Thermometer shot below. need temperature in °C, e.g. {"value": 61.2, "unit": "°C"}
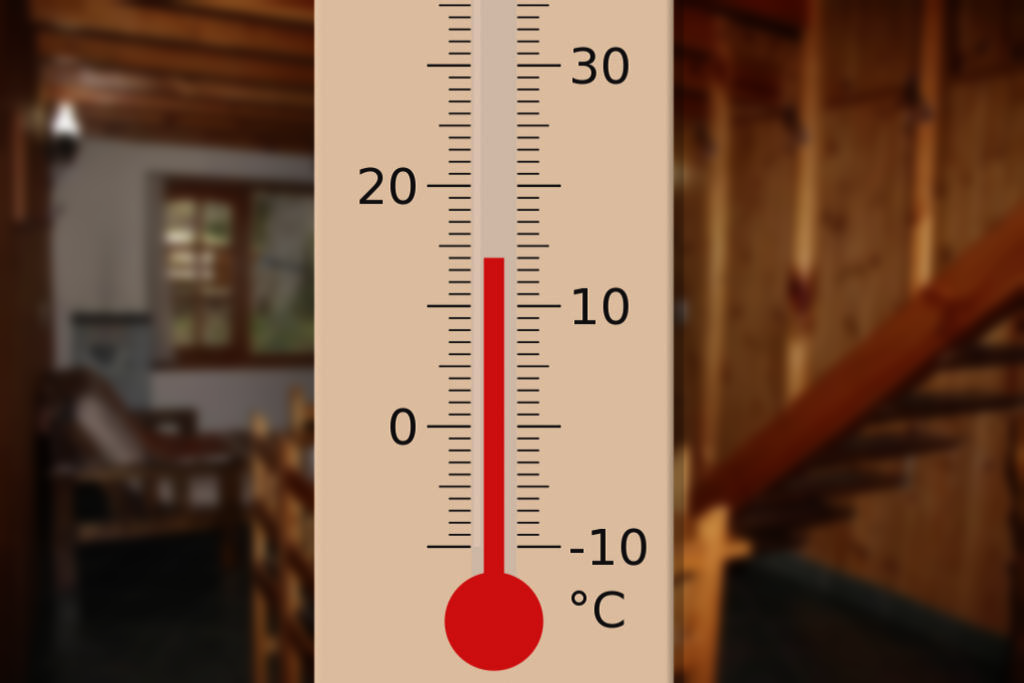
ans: {"value": 14, "unit": "°C"}
